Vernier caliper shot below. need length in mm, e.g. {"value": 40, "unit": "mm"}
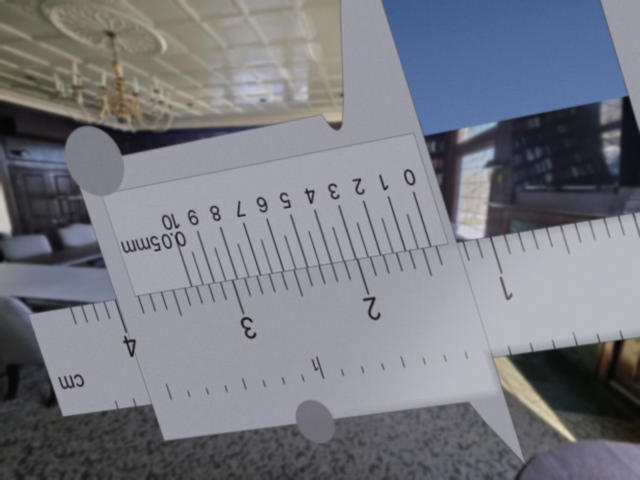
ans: {"value": 14.4, "unit": "mm"}
